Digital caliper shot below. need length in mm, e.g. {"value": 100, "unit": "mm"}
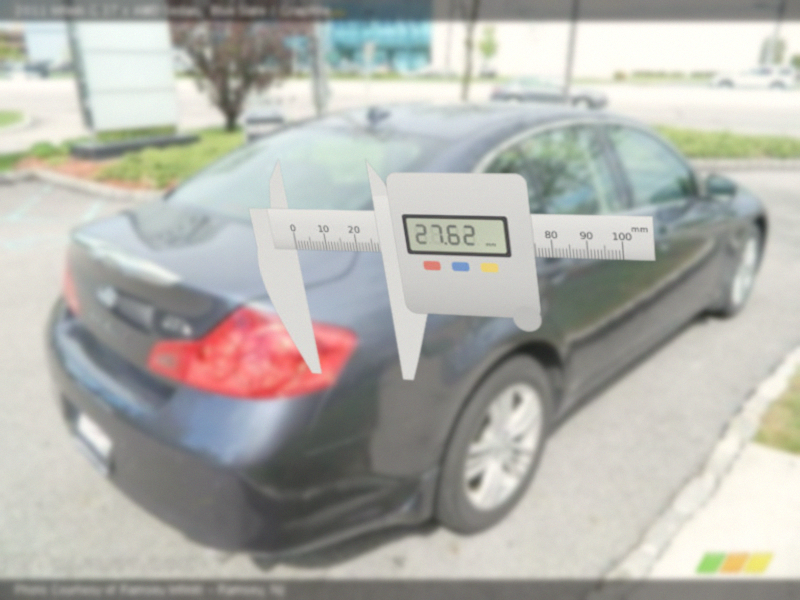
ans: {"value": 27.62, "unit": "mm"}
